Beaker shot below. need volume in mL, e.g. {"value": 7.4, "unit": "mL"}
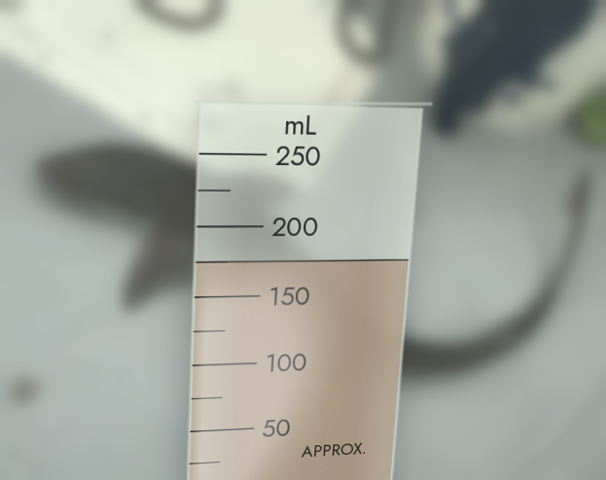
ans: {"value": 175, "unit": "mL"}
